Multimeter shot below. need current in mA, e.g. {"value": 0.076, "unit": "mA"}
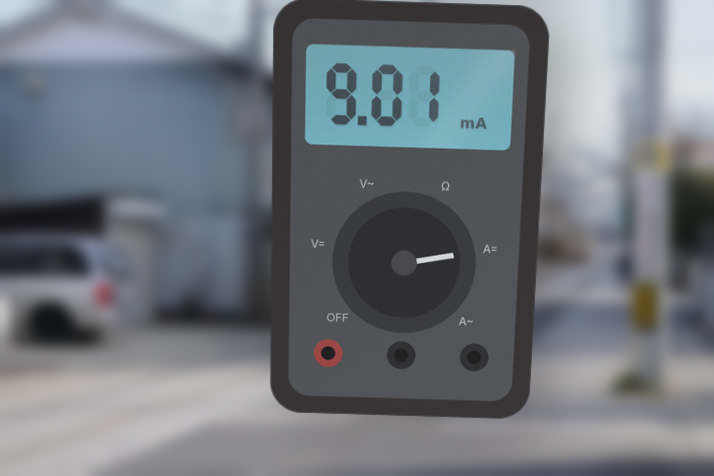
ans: {"value": 9.01, "unit": "mA"}
